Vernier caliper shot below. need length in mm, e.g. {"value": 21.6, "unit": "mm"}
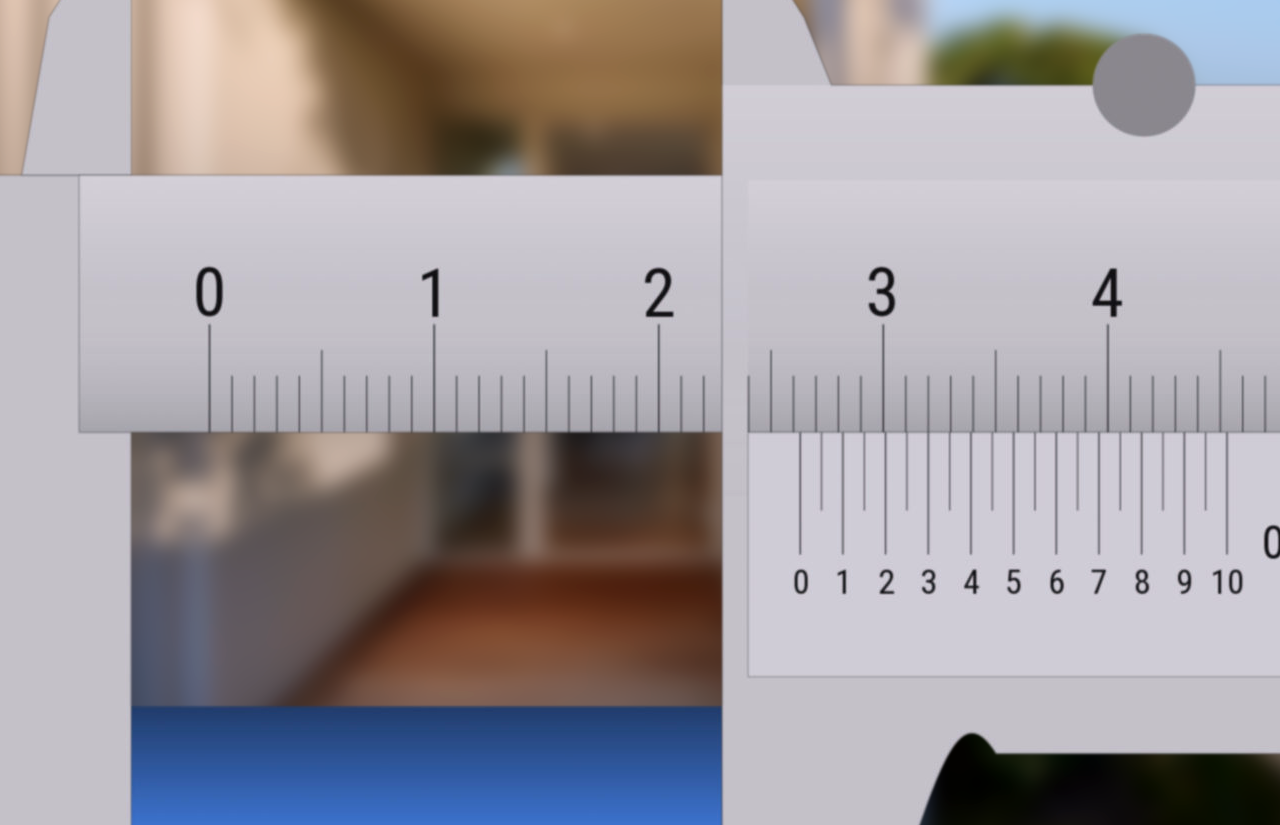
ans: {"value": 26.3, "unit": "mm"}
